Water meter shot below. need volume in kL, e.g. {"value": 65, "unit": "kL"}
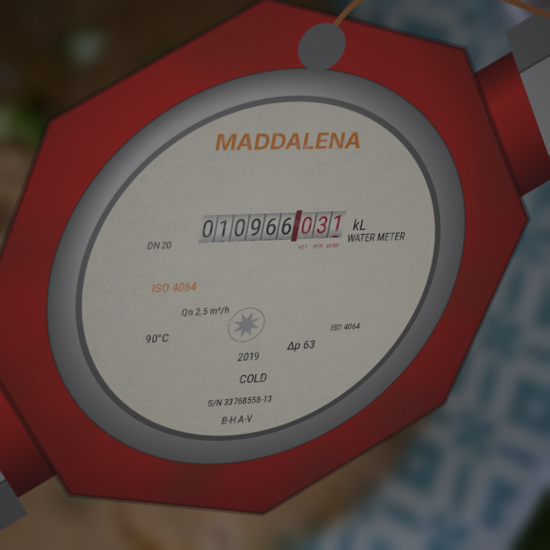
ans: {"value": 10966.031, "unit": "kL"}
